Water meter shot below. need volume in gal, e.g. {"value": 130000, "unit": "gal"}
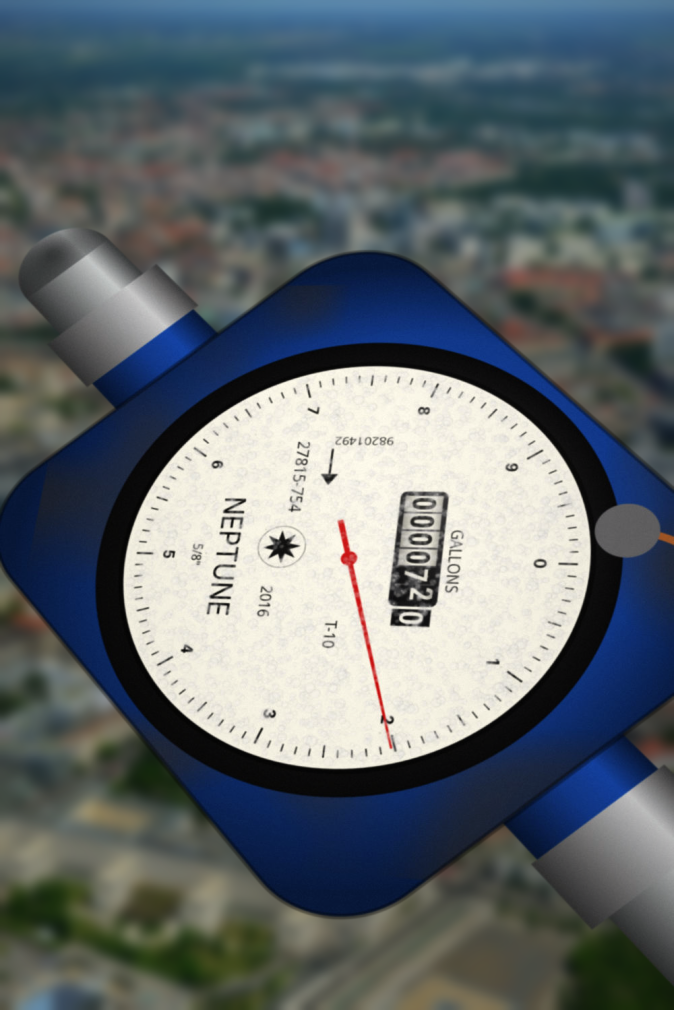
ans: {"value": 722.0, "unit": "gal"}
